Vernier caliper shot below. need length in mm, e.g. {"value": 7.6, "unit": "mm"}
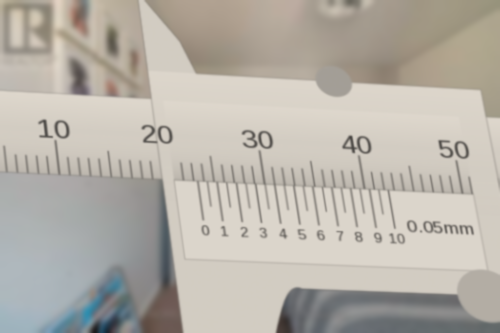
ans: {"value": 23.4, "unit": "mm"}
